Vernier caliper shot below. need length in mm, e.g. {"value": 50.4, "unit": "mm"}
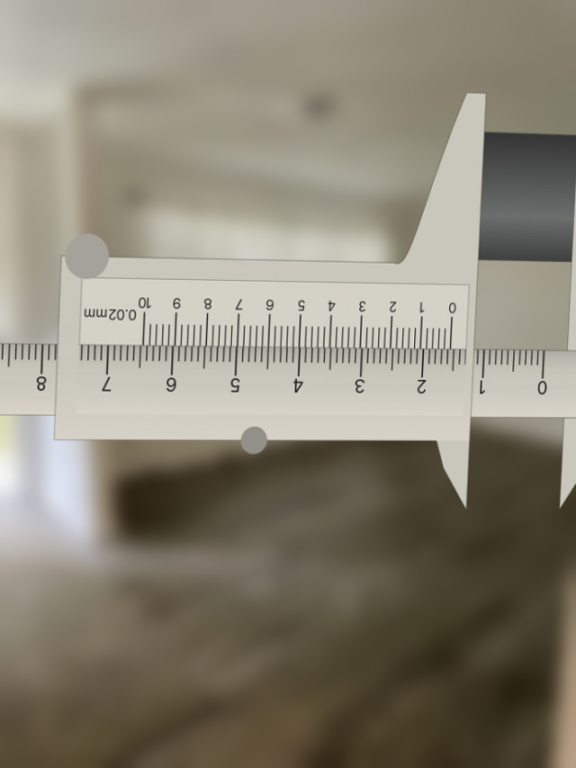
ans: {"value": 15.6, "unit": "mm"}
